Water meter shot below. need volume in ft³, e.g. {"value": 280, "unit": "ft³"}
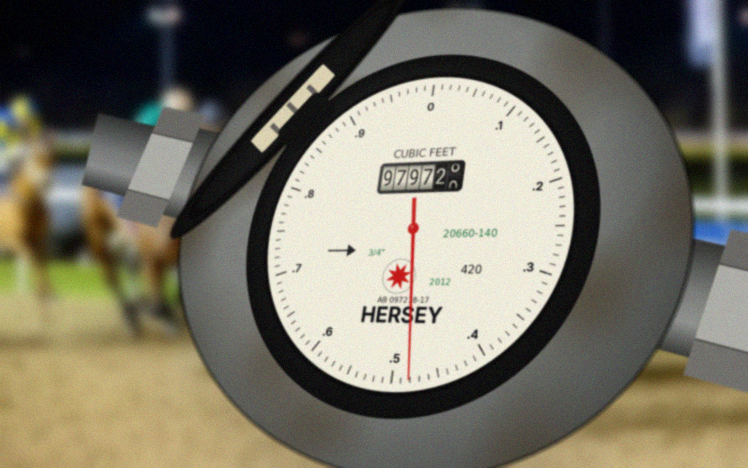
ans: {"value": 979728.48, "unit": "ft³"}
